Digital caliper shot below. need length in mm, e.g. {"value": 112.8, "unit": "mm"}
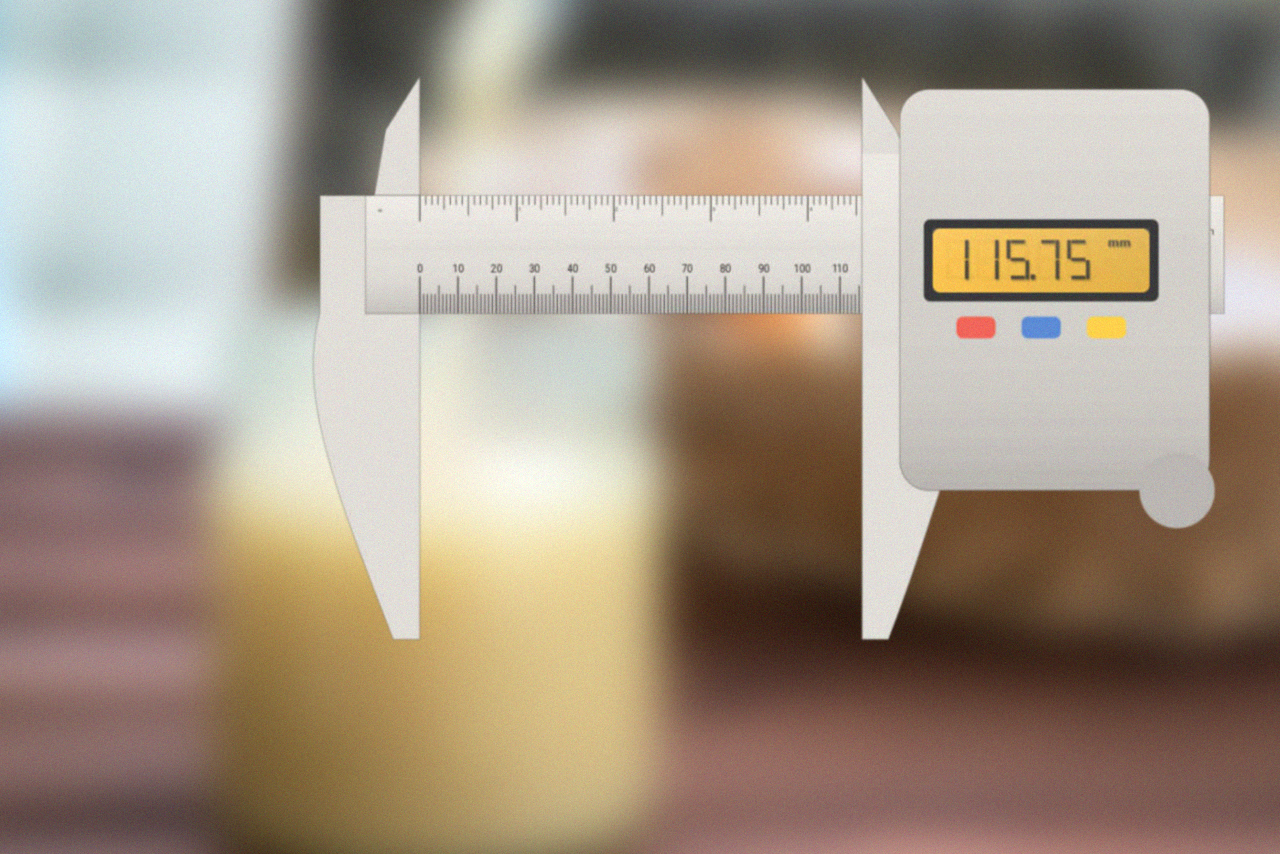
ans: {"value": 115.75, "unit": "mm"}
